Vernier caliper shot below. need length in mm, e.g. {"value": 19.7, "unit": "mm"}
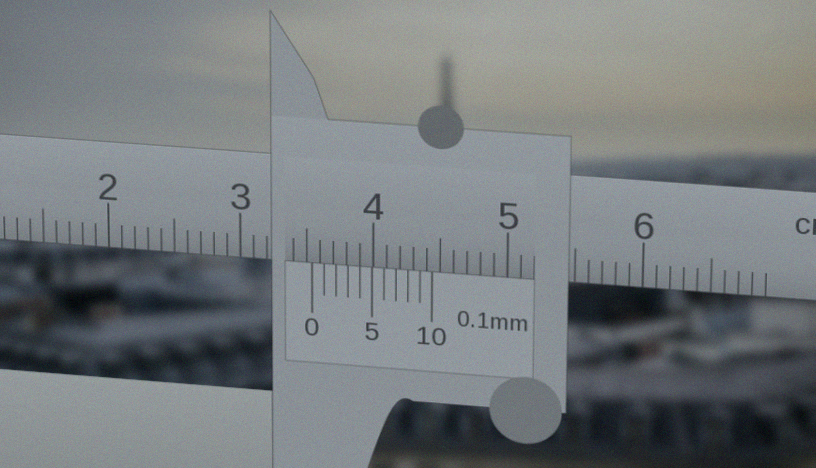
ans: {"value": 35.4, "unit": "mm"}
